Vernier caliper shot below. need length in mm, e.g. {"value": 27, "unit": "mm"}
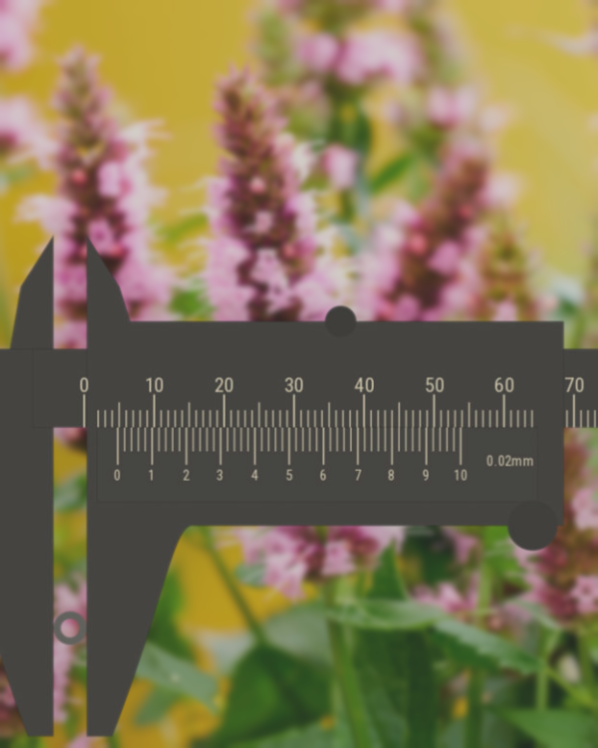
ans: {"value": 4.8, "unit": "mm"}
